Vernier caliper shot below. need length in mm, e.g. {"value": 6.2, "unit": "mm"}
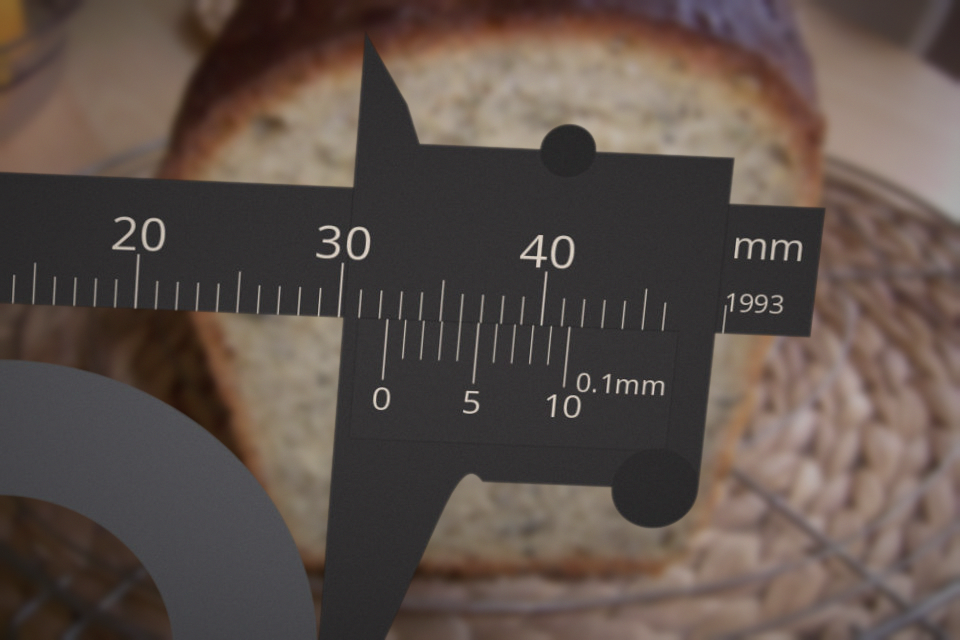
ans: {"value": 32.4, "unit": "mm"}
